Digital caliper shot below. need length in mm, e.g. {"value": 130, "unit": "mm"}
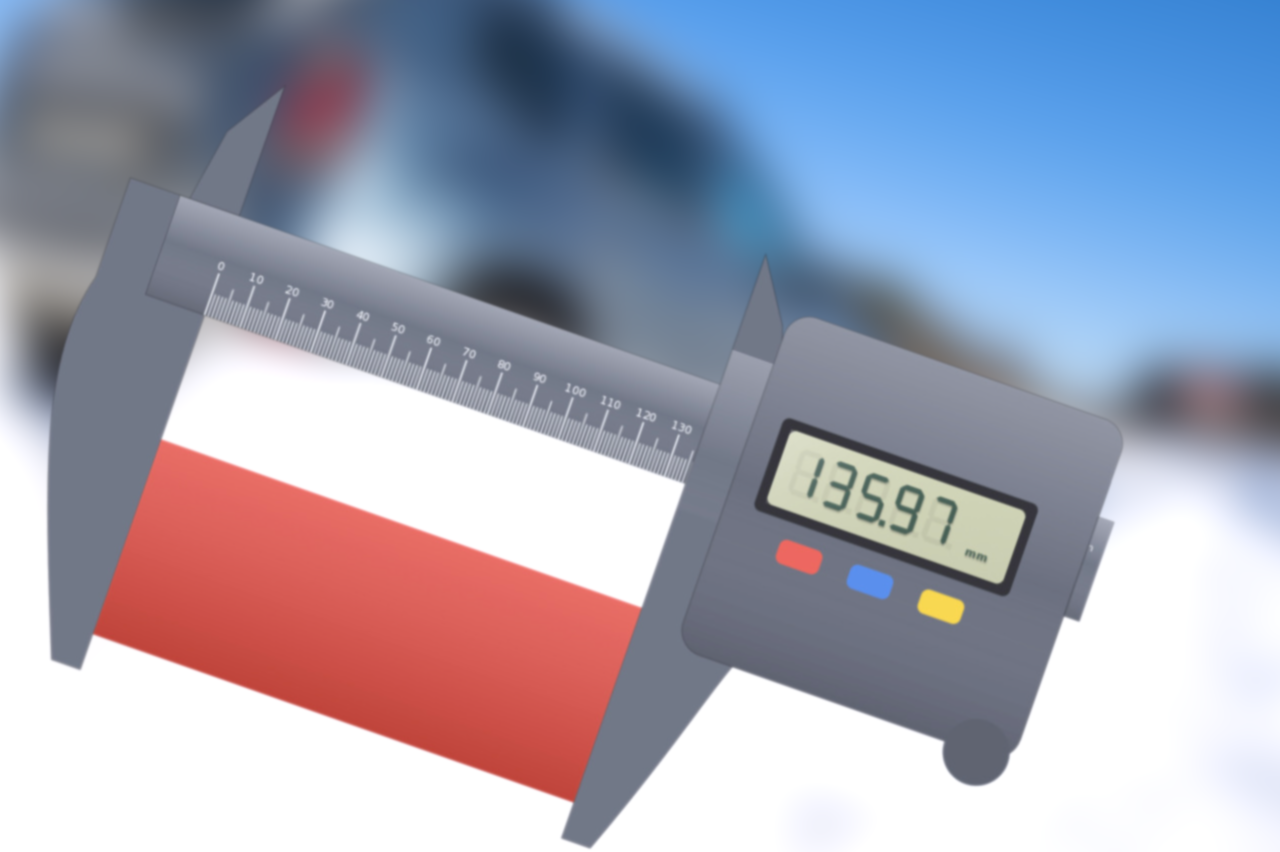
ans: {"value": 135.97, "unit": "mm"}
